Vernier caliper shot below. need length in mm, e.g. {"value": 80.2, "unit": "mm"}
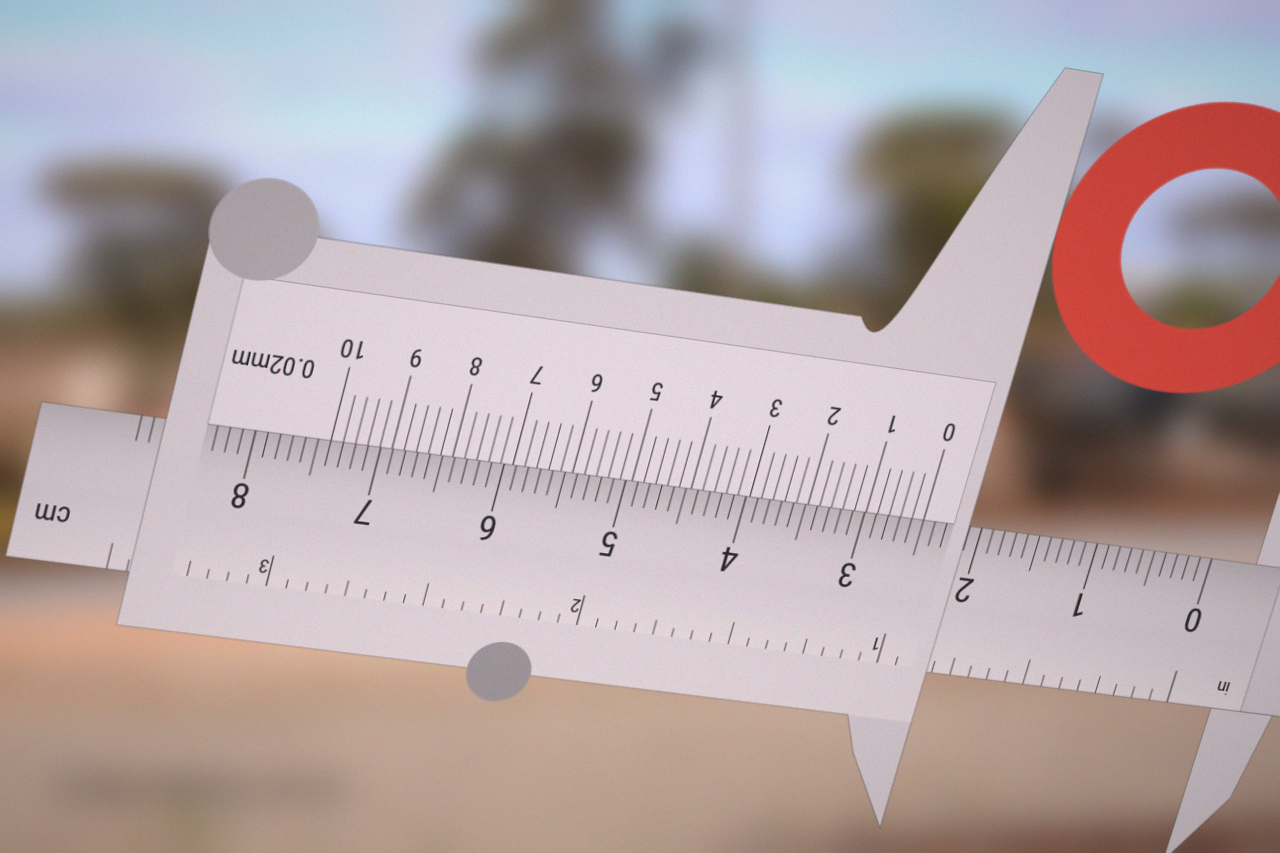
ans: {"value": 25.0, "unit": "mm"}
